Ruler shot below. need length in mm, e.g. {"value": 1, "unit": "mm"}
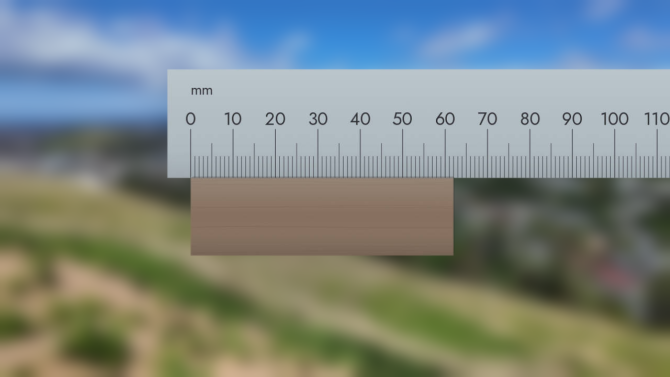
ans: {"value": 62, "unit": "mm"}
